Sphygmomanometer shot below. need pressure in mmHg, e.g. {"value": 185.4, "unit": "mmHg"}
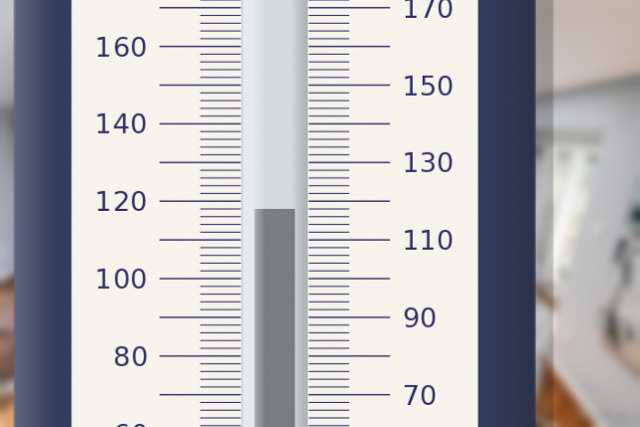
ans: {"value": 118, "unit": "mmHg"}
